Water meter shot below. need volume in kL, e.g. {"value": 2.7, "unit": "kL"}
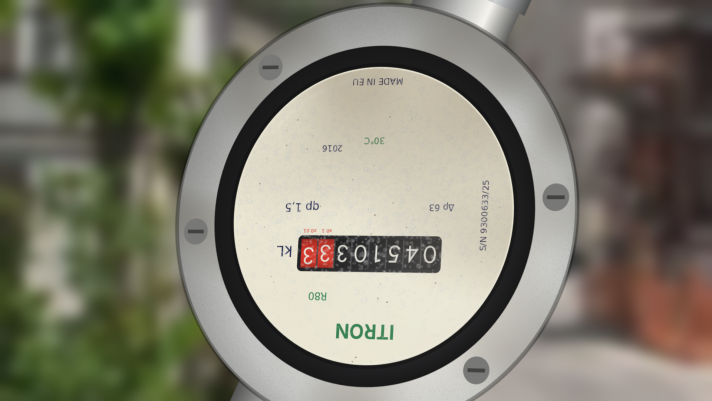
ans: {"value": 45103.33, "unit": "kL"}
